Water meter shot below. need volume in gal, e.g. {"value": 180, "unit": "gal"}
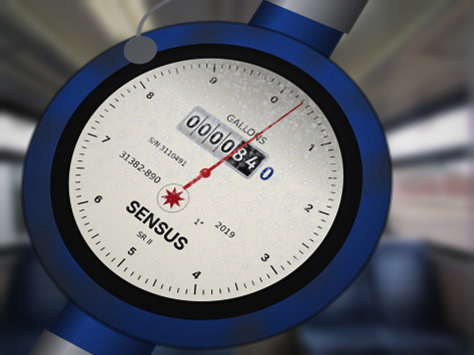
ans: {"value": 840.3, "unit": "gal"}
